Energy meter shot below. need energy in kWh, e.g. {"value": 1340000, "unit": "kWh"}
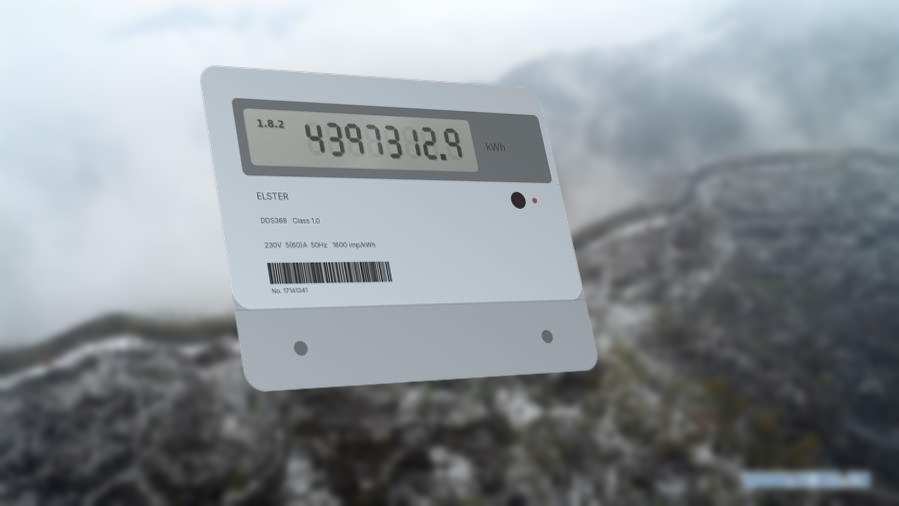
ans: {"value": 4397312.9, "unit": "kWh"}
